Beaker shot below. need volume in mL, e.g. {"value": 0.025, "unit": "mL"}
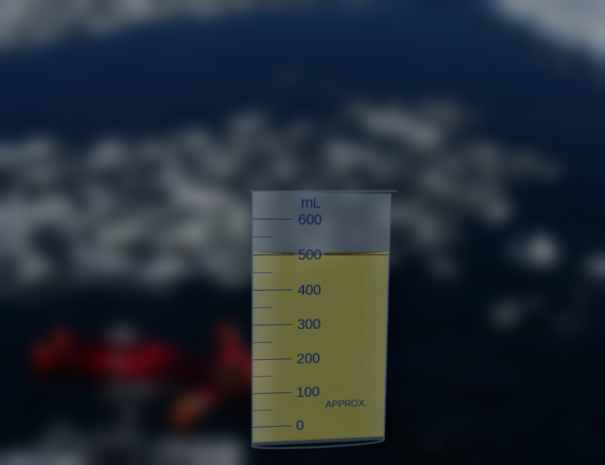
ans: {"value": 500, "unit": "mL"}
